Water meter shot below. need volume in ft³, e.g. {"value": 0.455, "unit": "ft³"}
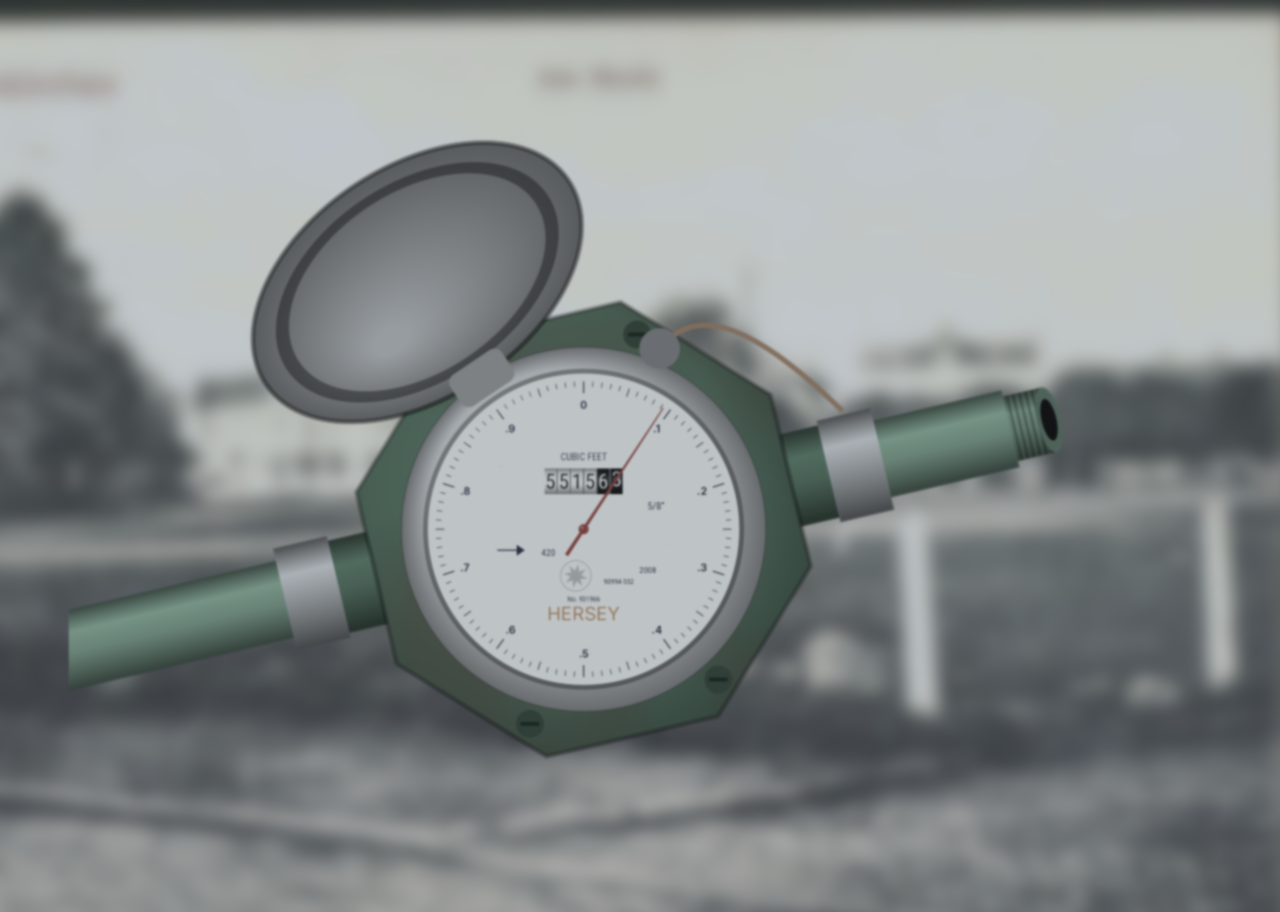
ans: {"value": 551563.09, "unit": "ft³"}
